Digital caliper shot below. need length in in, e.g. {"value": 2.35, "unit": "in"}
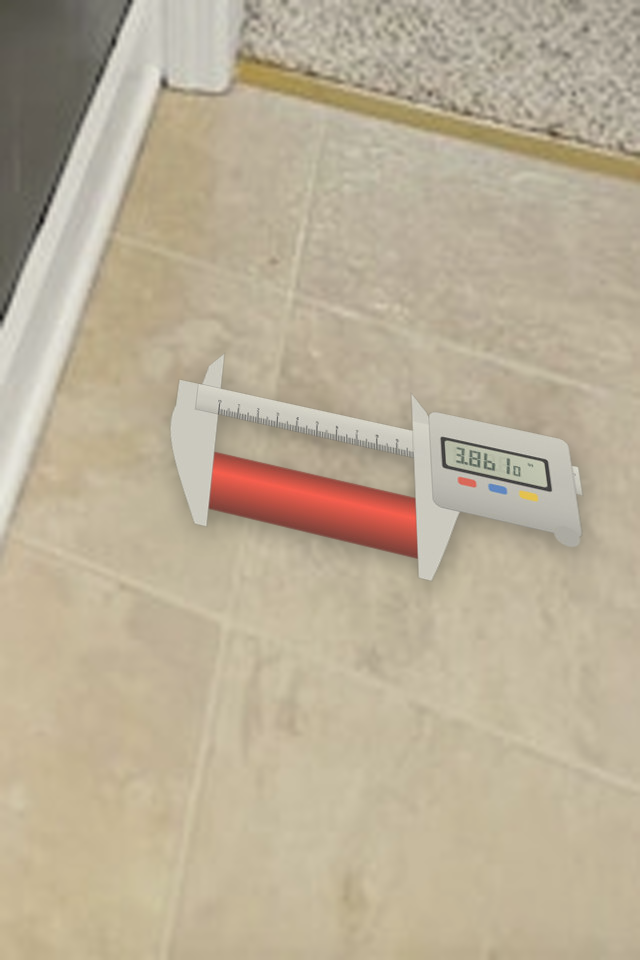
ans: {"value": 3.8610, "unit": "in"}
